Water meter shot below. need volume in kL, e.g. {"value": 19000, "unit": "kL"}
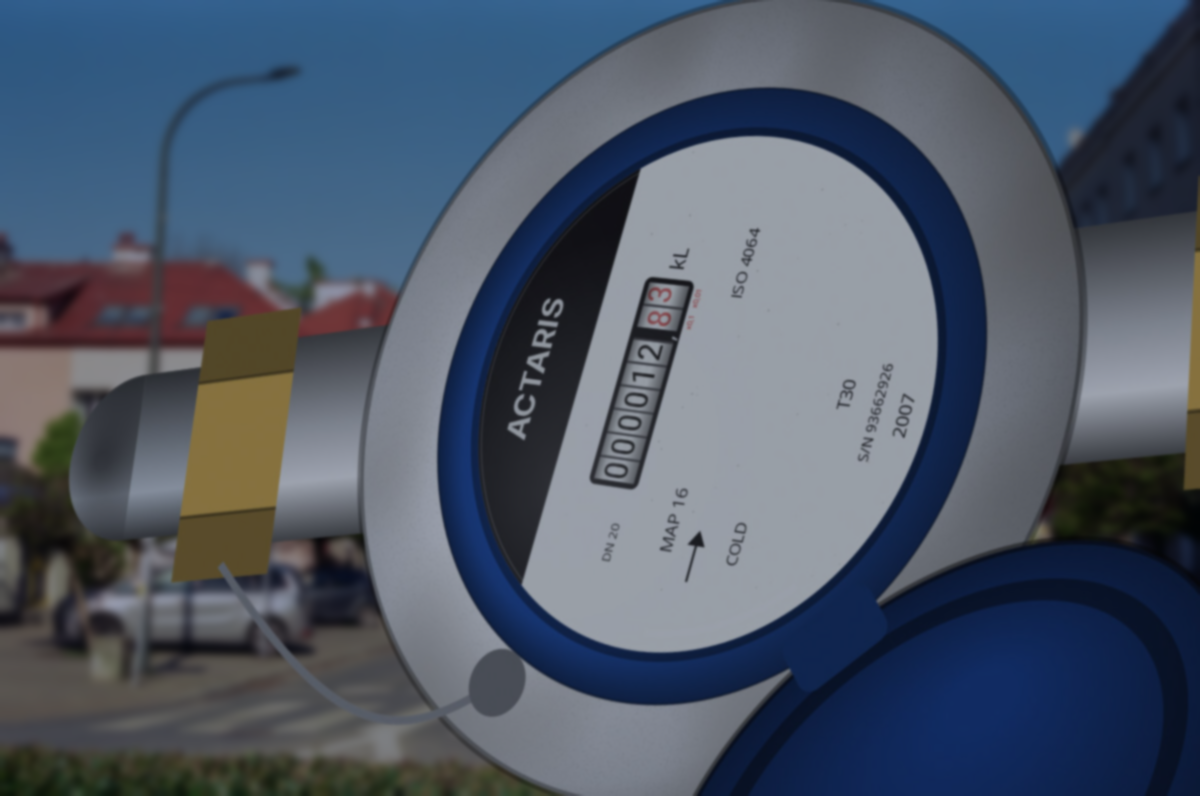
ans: {"value": 12.83, "unit": "kL"}
